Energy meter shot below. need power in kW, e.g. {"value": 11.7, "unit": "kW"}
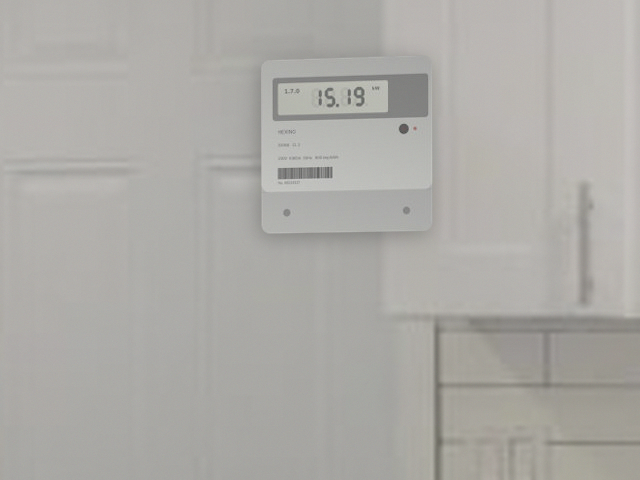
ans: {"value": 15.19, "unit": "kW"}
